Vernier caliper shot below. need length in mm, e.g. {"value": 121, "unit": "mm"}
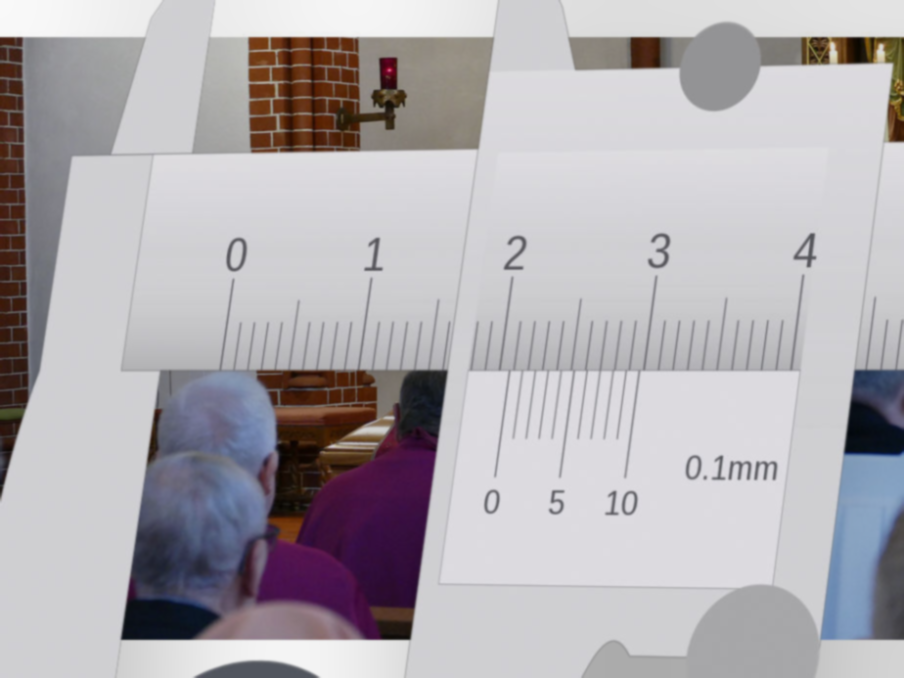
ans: {"value": 20.7, "unit": "mm"}
